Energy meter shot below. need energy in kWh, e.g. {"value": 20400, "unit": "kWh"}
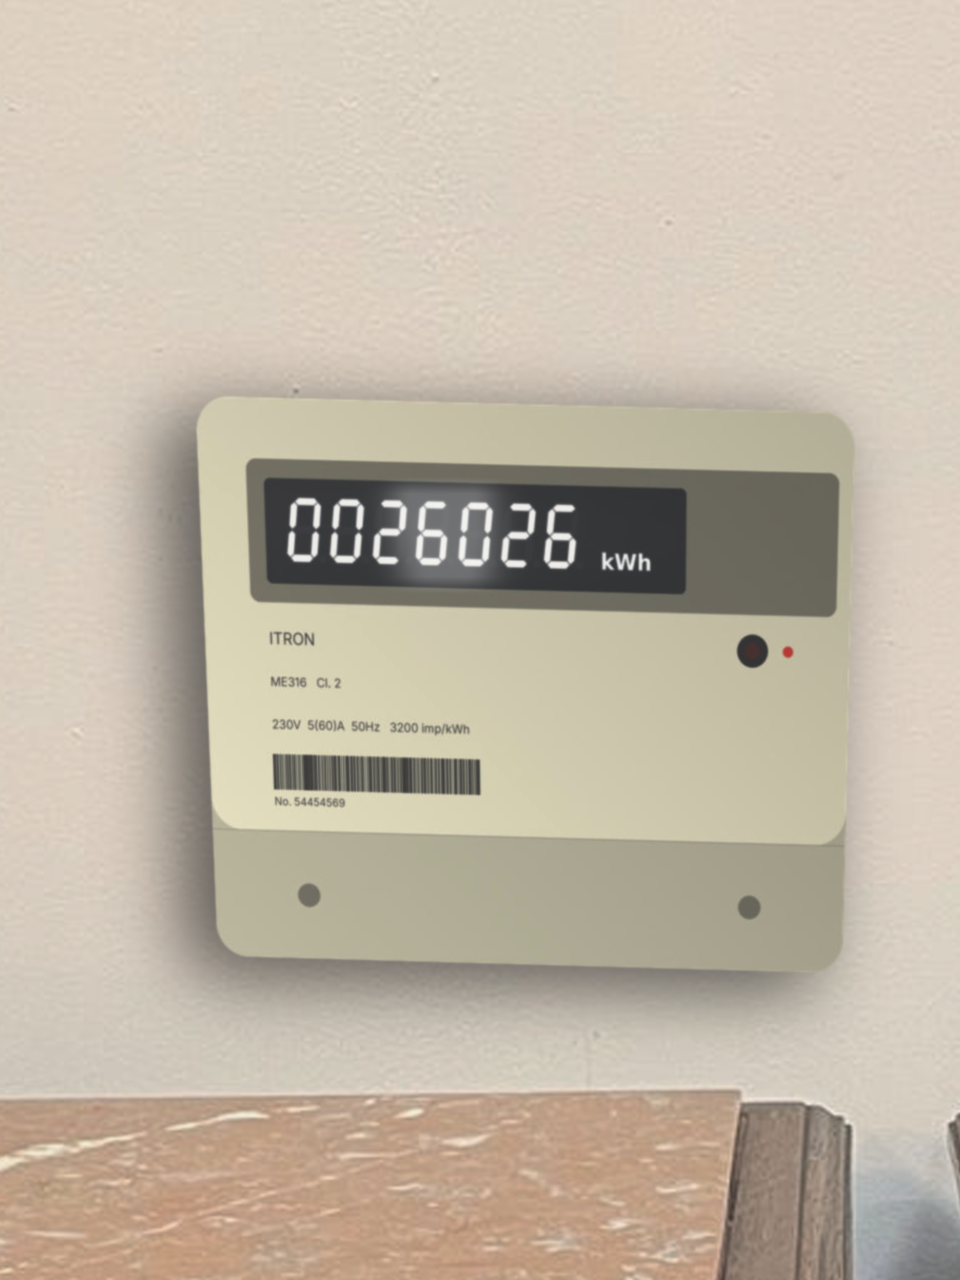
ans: {"value": 26026, "unit": "kWh"}
